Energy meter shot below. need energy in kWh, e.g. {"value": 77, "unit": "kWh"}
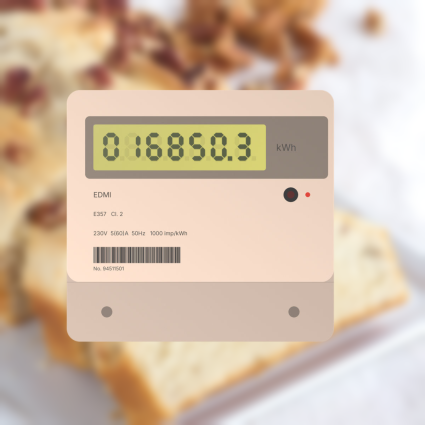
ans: {"value": 16850.3, "unit": "kWh"}
